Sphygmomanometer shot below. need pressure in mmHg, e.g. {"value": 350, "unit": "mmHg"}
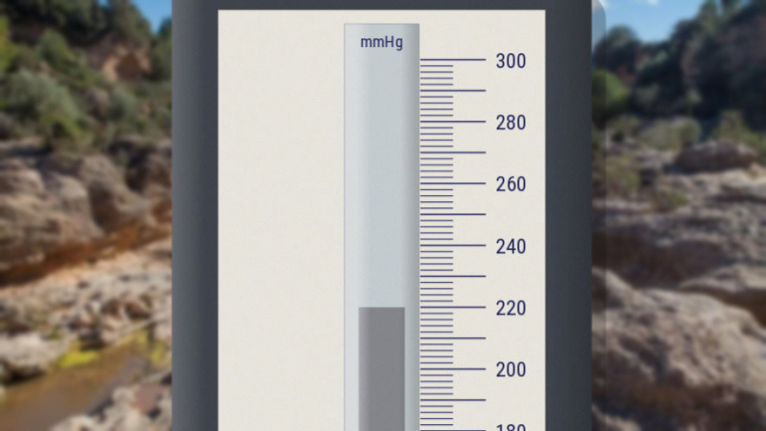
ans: {"value": 220, "unit": "mmHg"}
